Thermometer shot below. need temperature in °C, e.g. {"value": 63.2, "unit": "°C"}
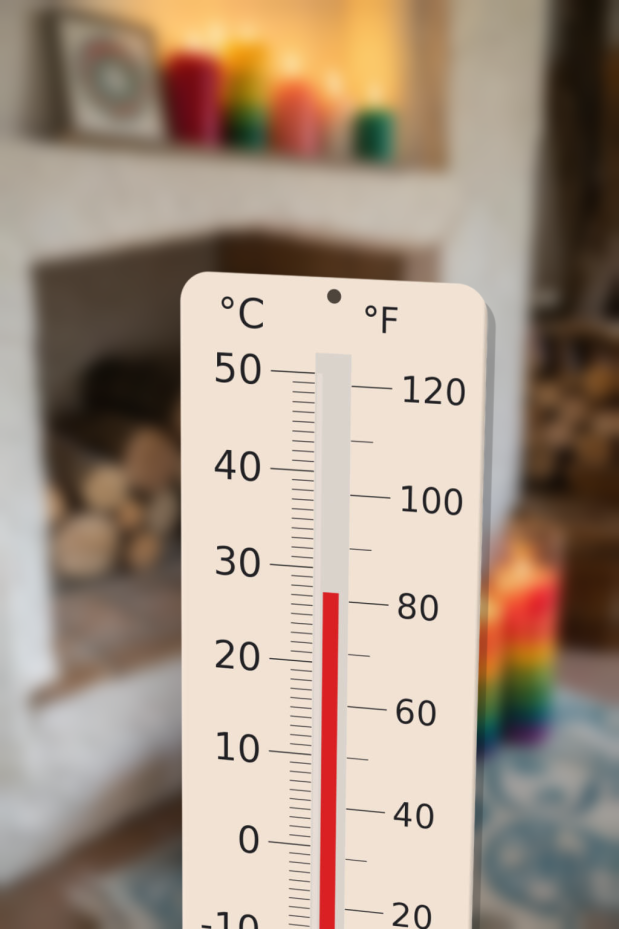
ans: {"value": 27.5, "unit": "°C"}
